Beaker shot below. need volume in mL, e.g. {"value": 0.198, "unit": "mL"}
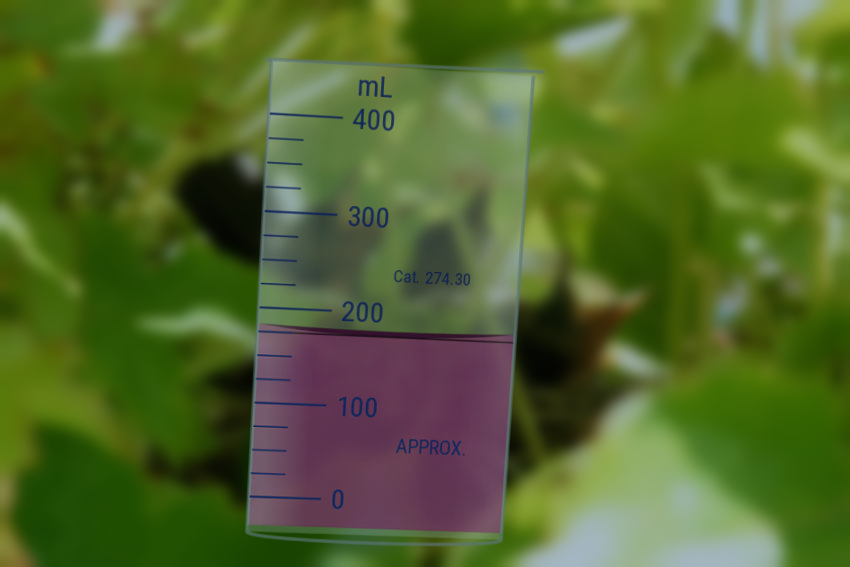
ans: {"value": 175, "unit": "mL"}
